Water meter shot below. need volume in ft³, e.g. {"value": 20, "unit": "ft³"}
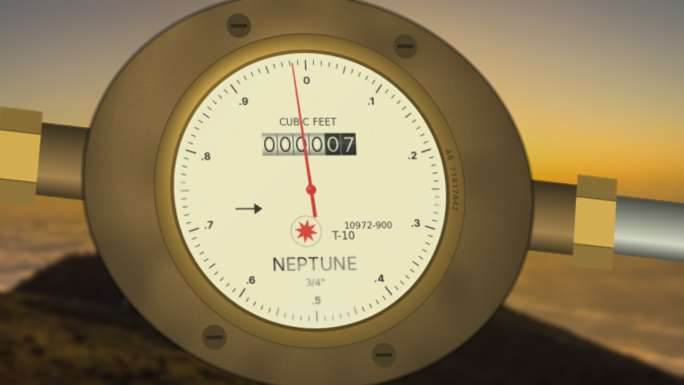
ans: {"value": 6.98, "unit": "ft³"}
